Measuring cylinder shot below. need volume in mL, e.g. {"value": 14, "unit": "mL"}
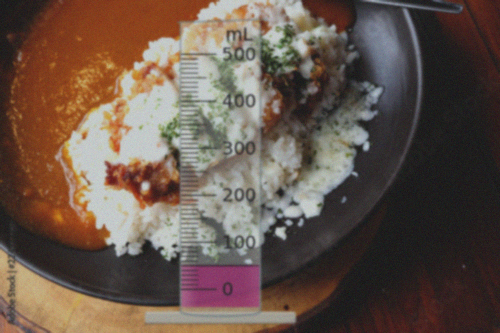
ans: {"value": 50, "unit": "mL"}
